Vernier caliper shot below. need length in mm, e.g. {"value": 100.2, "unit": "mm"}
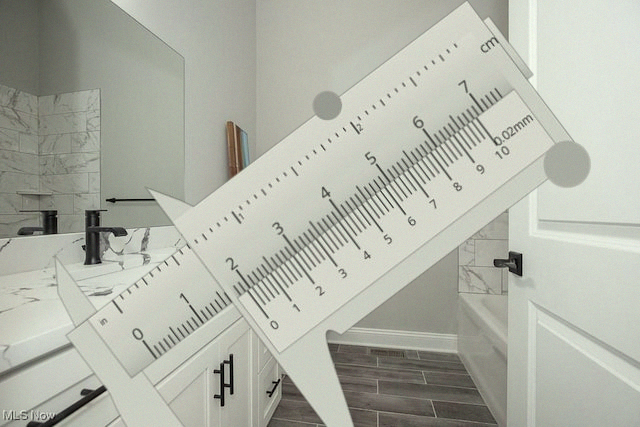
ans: {"value": 19.4, "unit": "mm"}
